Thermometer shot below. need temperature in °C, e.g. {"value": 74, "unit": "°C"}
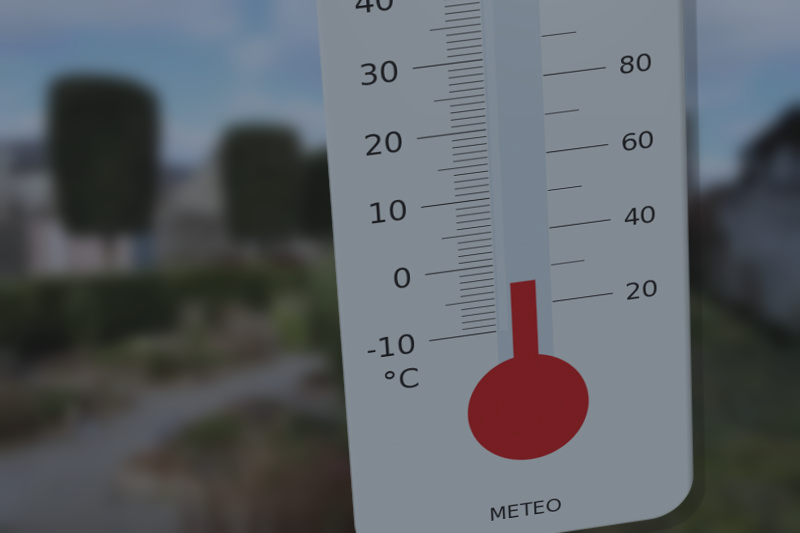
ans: {"value": -3, "unit": "°C"}
